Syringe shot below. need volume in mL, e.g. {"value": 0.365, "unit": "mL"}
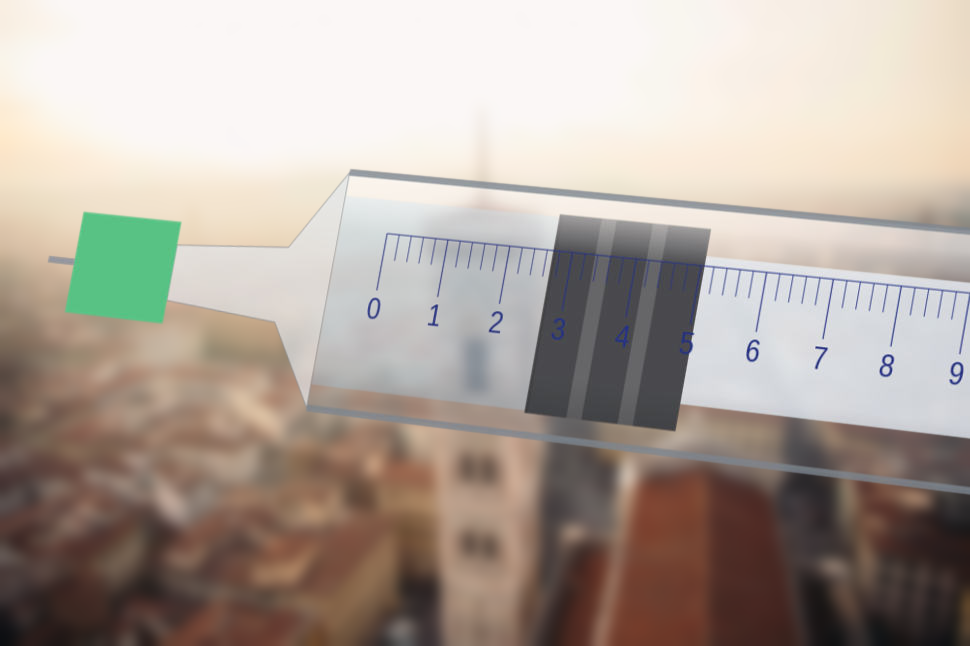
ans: {"value": 2.7, "unit": "mL"}
